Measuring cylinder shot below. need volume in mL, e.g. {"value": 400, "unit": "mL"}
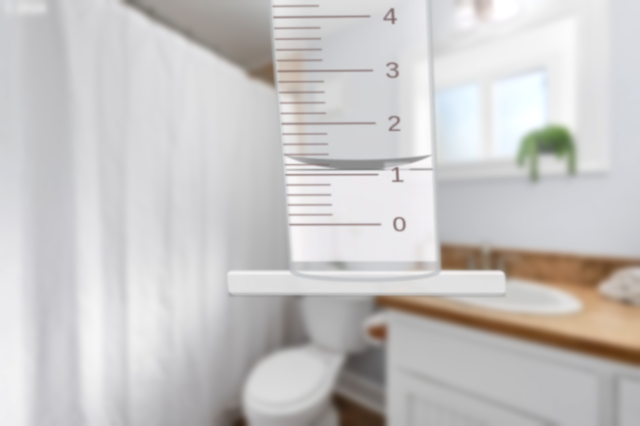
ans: {"value": 1.1, "unit": "mL"}
